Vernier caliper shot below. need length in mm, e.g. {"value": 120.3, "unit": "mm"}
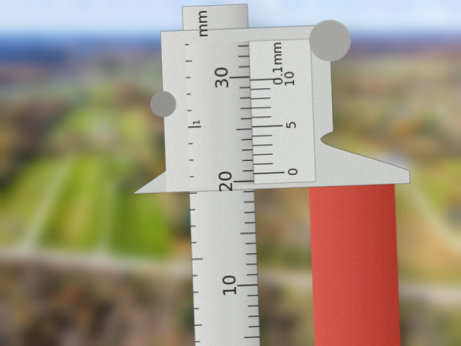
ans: {"value": 20.7, "unit": "mm"}
